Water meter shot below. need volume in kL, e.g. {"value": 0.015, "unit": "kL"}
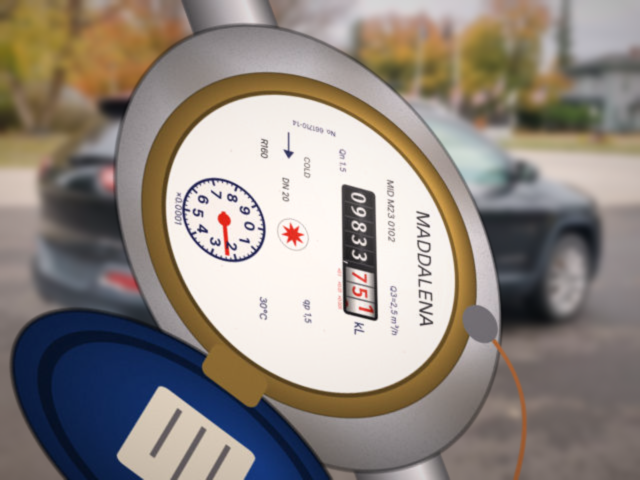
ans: {"value": 9833.7512, "unit": "kL"}
